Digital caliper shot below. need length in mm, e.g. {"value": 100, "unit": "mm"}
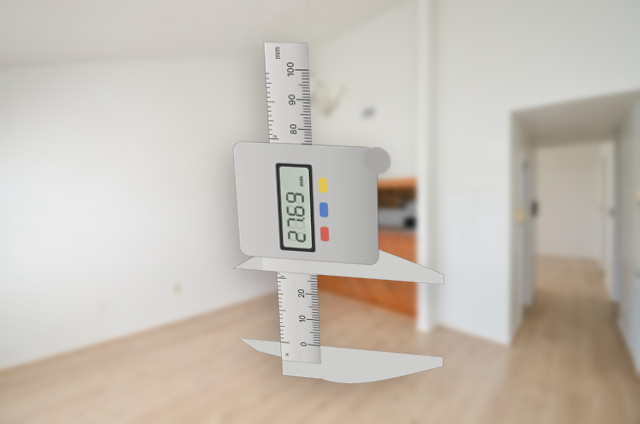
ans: {"value": 27.69, "unit": "mm"}
